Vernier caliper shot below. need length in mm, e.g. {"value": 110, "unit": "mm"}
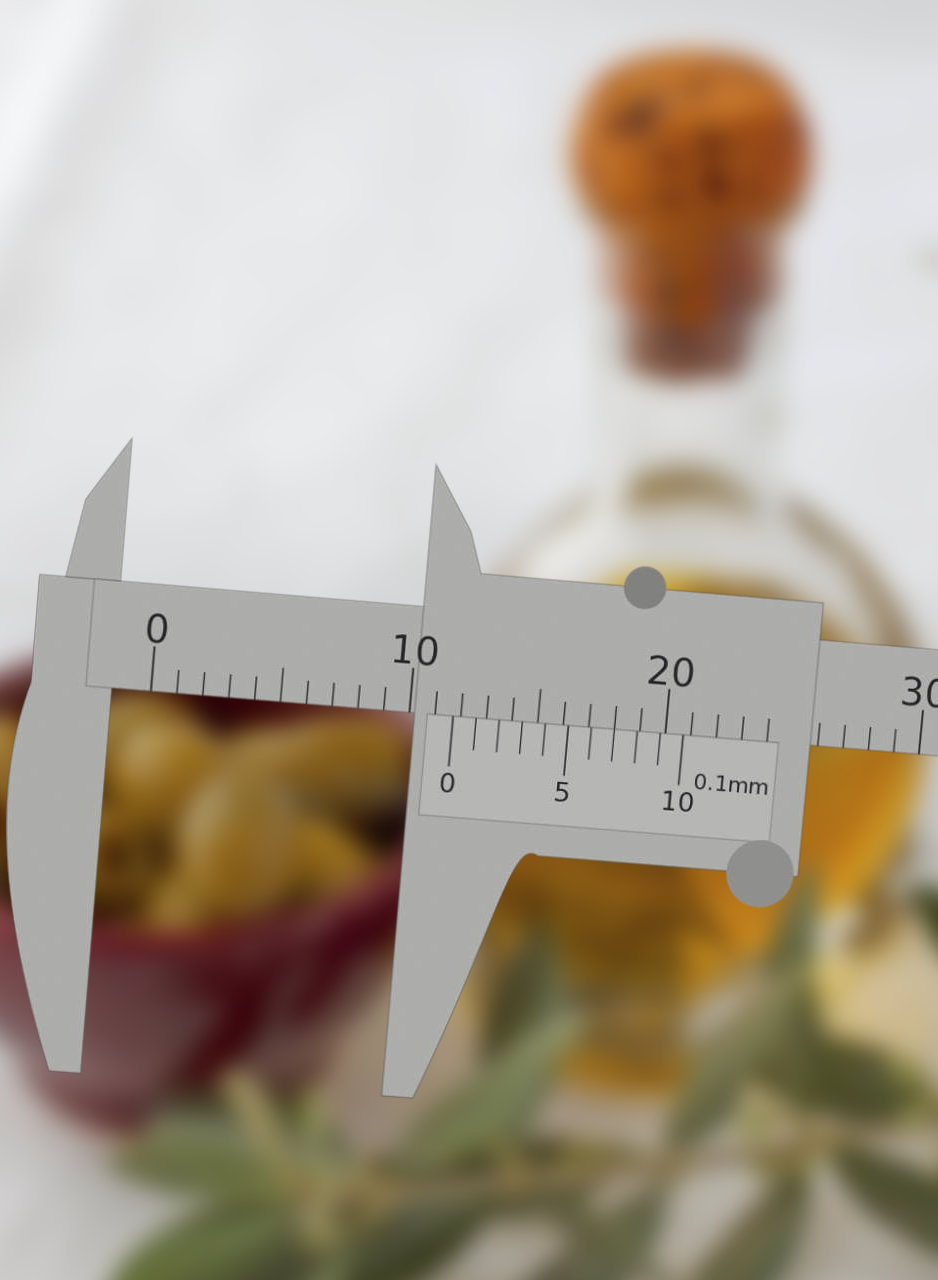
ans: {"value": 11.7, "unit": "mm"}
